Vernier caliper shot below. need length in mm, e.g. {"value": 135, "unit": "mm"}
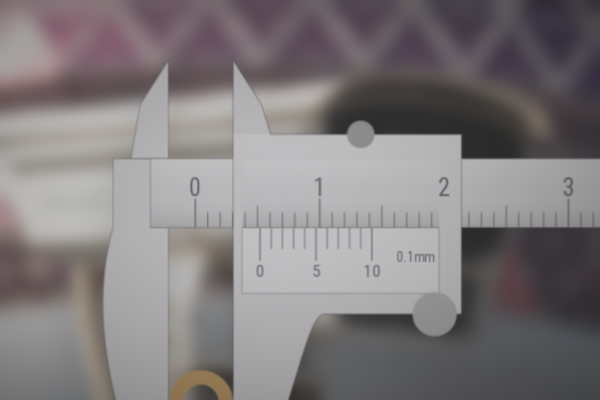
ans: {"value": 5.2, "unit": "mm"}
